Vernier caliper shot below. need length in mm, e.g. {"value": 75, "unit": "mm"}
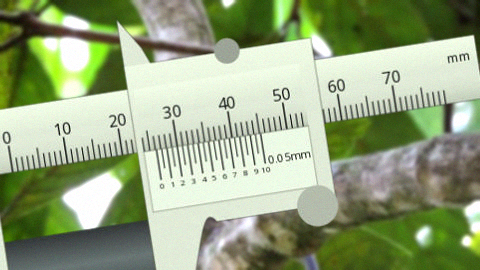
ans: {"value": 26.2, "unit": "mm"}
